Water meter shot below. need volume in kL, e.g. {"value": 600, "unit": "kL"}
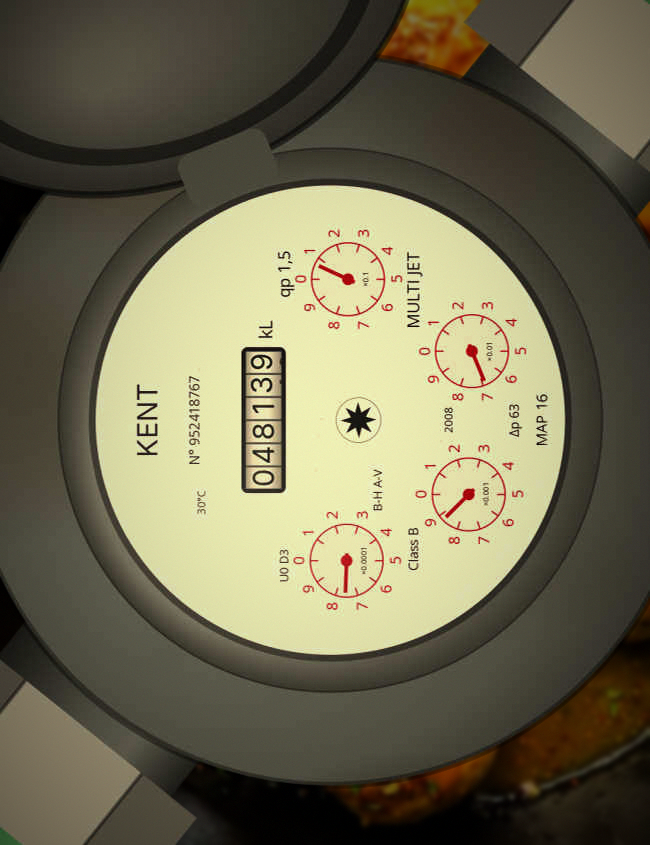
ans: {"value": 48139.0687, "unit": "kL"}
